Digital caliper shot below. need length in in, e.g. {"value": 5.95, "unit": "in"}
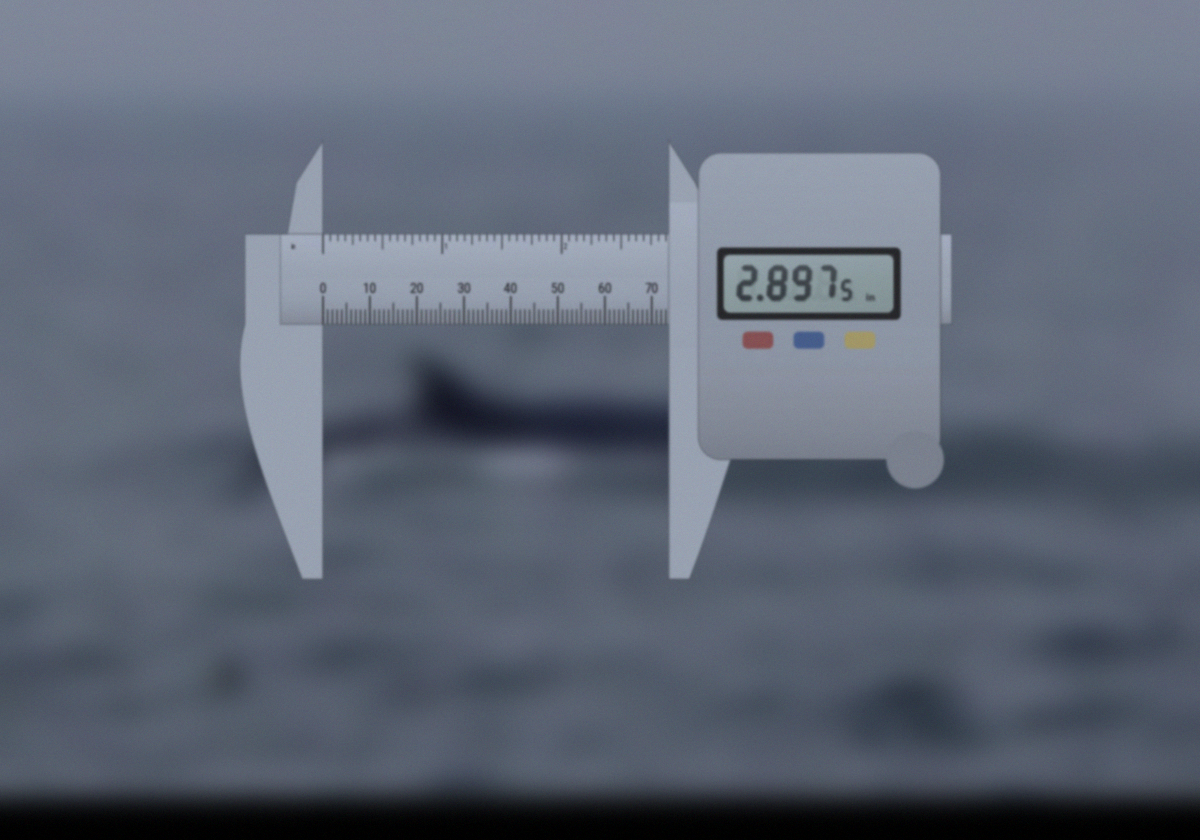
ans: {"value": 2.8975, "unit": "in"}
